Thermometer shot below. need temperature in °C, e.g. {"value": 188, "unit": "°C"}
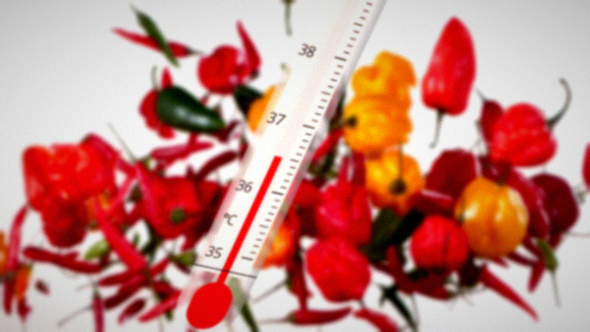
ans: {"value": 36.5, "unit": "°C"}
